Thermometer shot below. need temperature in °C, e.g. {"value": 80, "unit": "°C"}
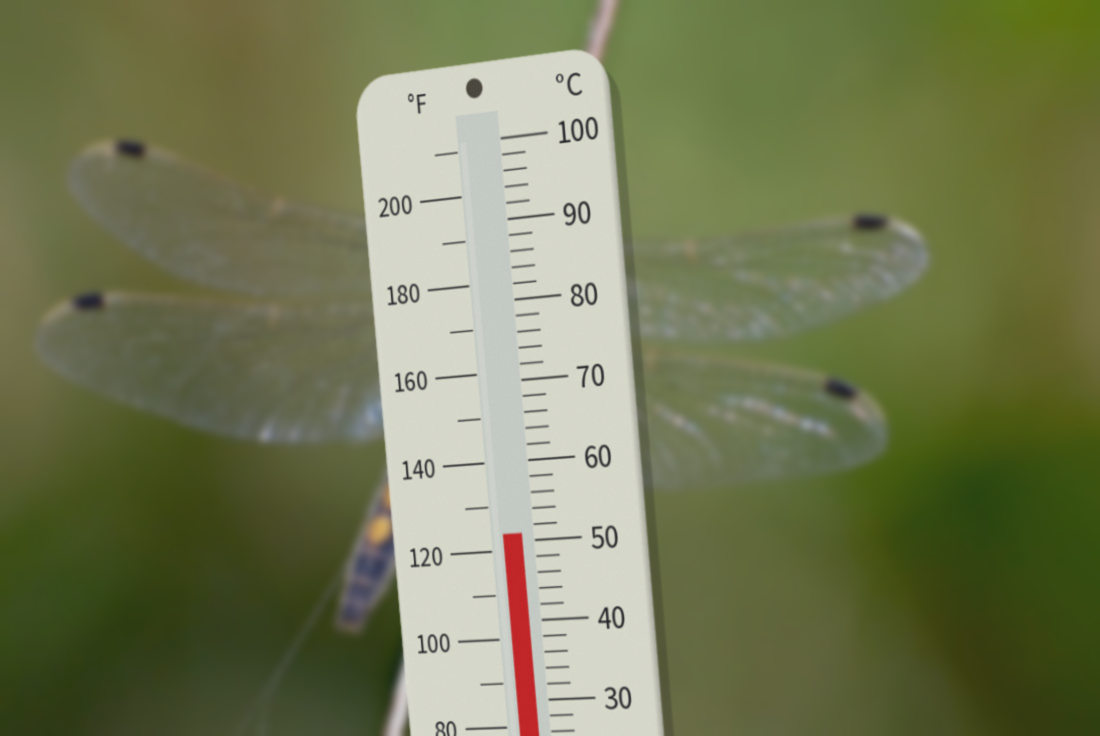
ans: {"value": 51, "unit": "°C"}
